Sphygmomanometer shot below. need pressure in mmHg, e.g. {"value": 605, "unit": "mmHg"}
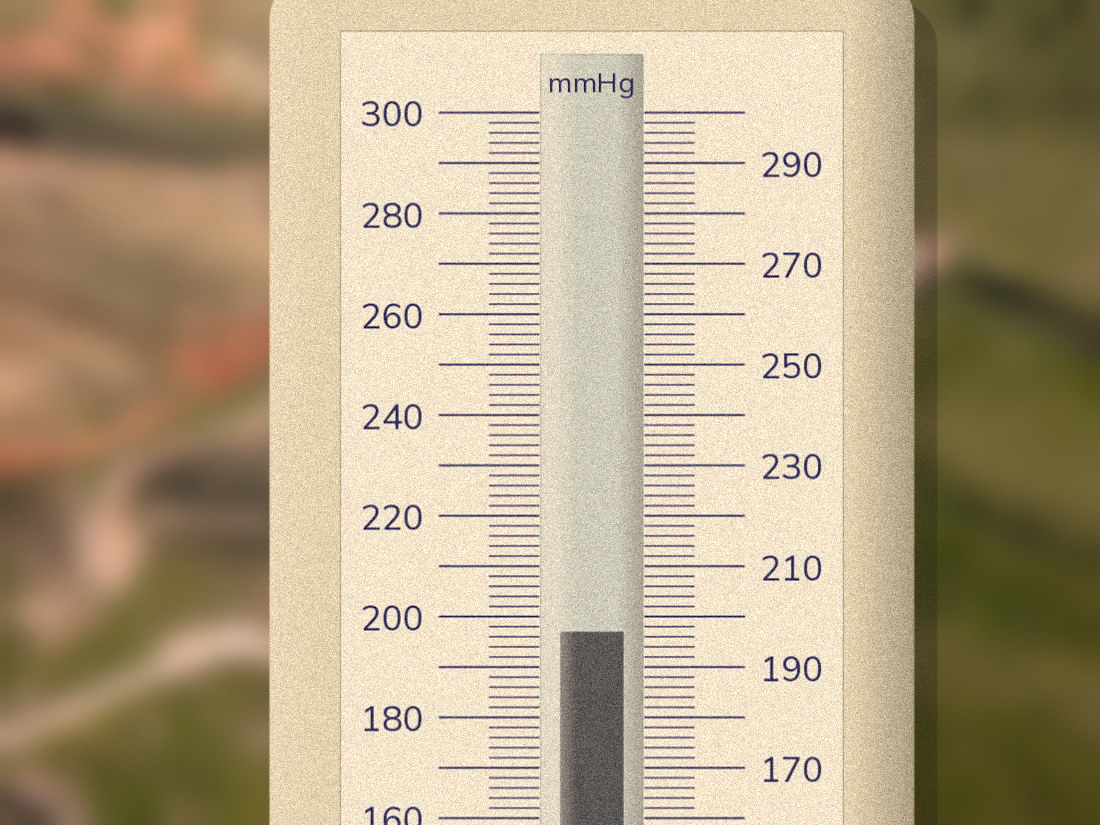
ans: {"value": 197, "unit": "mmHg"}
